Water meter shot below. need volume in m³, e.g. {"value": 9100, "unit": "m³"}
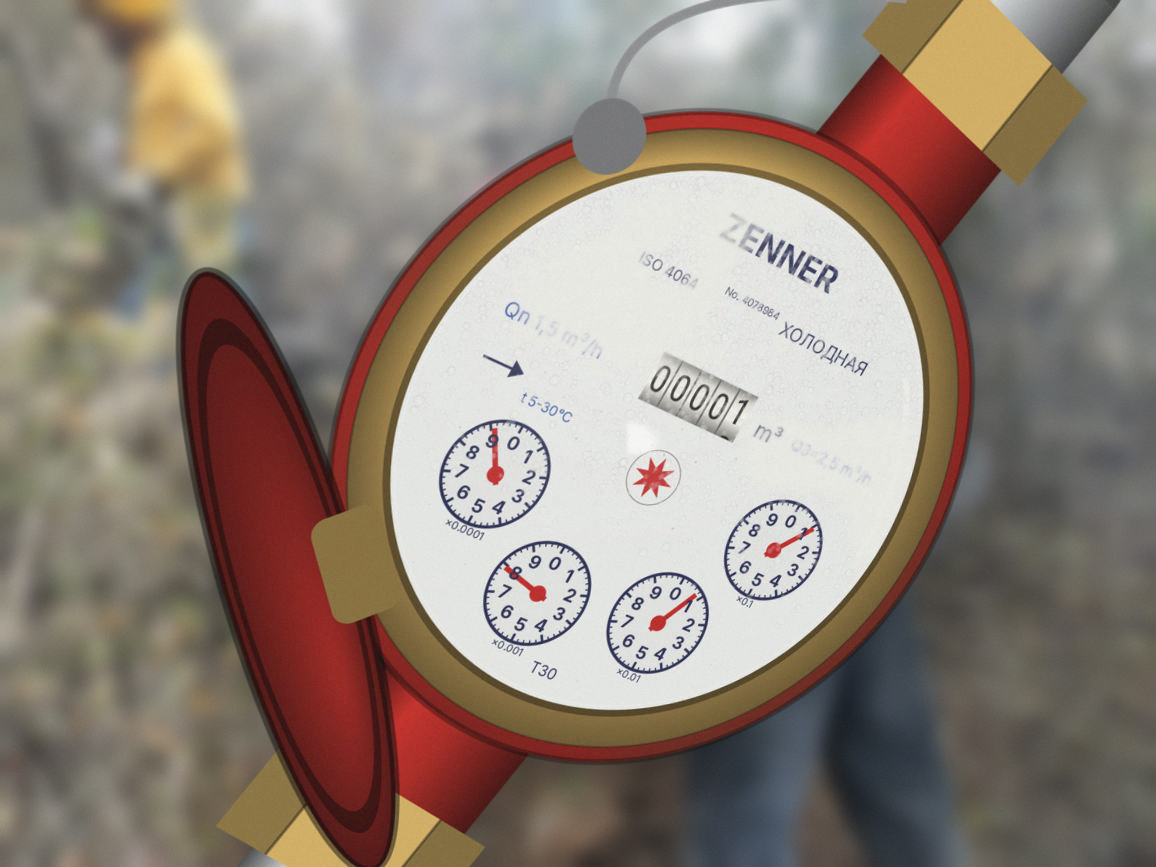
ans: {"value": 1.1079, "unit": "m³"}
